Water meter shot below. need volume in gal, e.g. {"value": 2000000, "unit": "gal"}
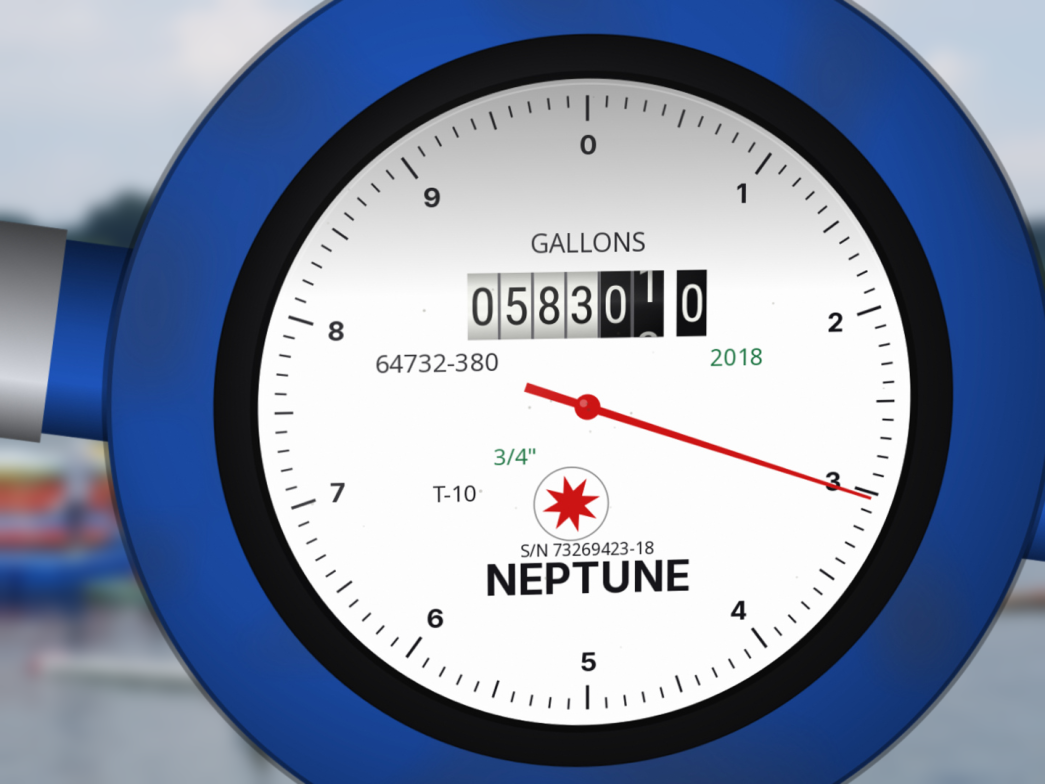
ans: {"value": 583013.0, "unit": "gal"}
